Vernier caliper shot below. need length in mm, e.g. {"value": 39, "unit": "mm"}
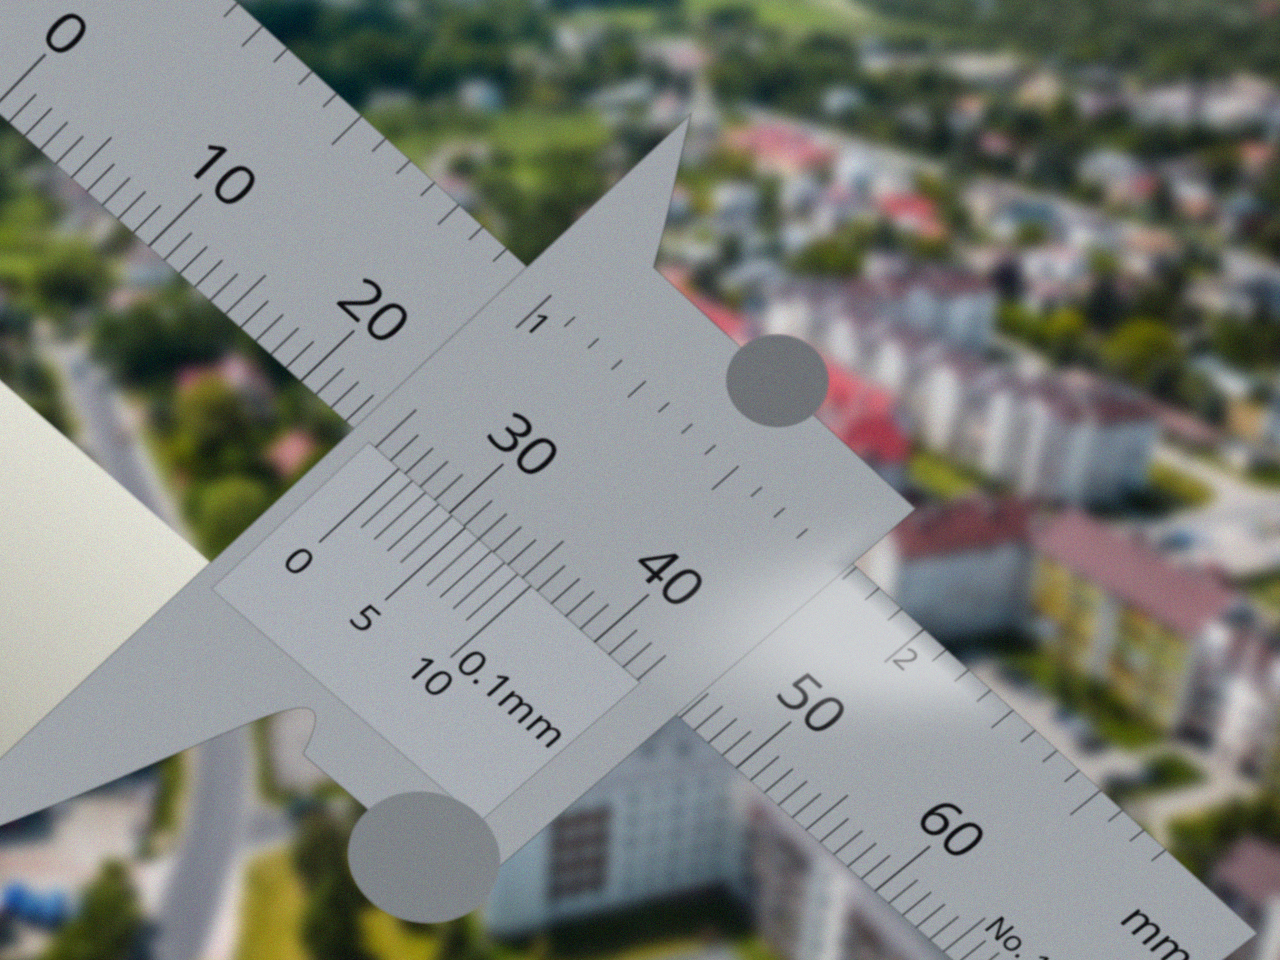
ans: {"value": 26.6, "unit": "mm"}
